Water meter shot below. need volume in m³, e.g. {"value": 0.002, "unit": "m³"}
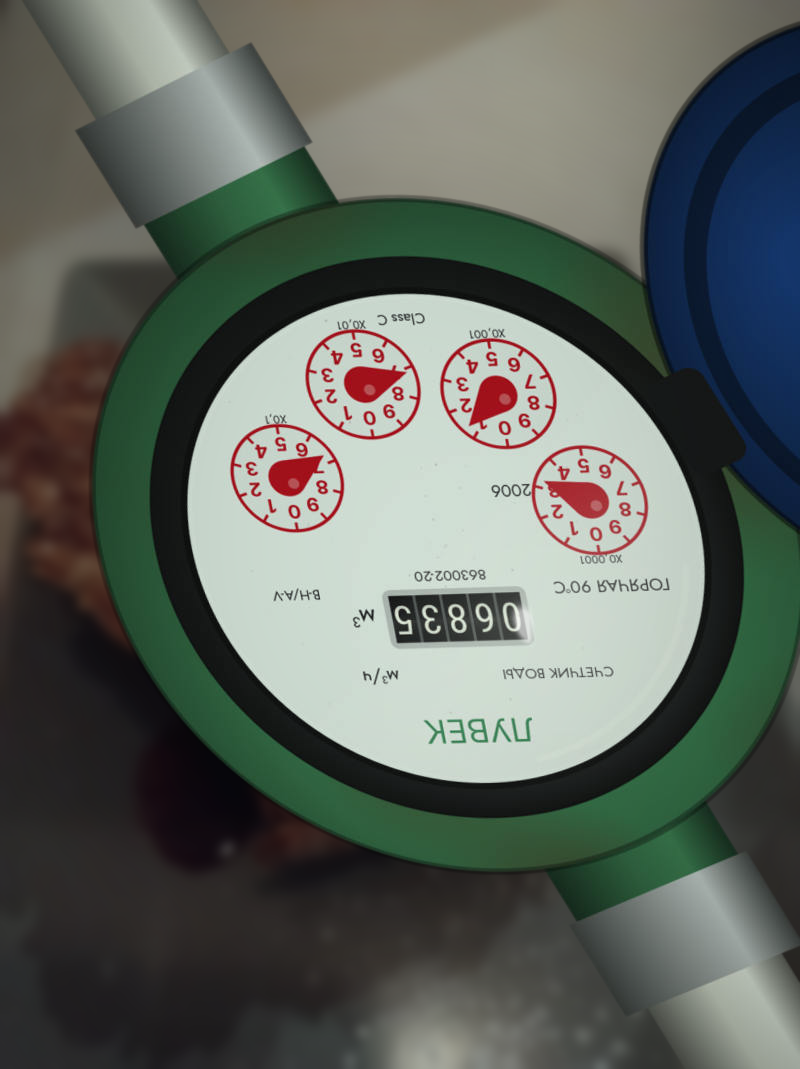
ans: {"value": 6835.6713, "unit": "m³"}
